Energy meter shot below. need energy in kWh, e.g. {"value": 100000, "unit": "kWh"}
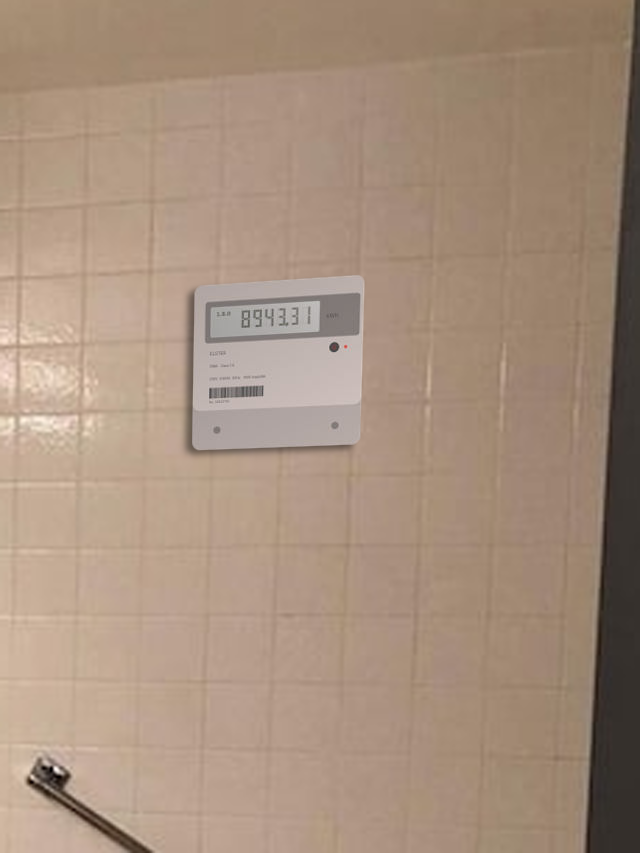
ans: {"value": 8943.31, "unit": "kWh"}
